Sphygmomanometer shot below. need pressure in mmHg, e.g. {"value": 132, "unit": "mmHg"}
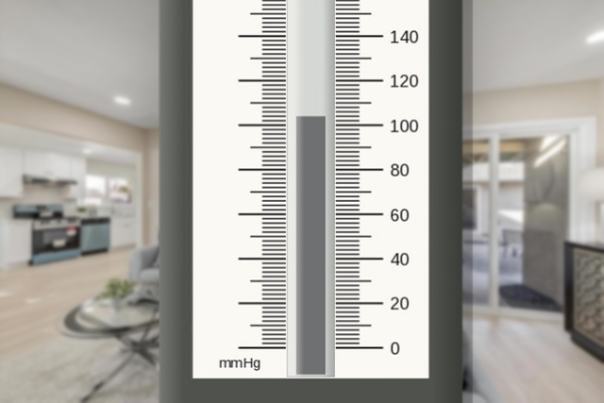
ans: {"value": 104, "unit": "mmHg"}
